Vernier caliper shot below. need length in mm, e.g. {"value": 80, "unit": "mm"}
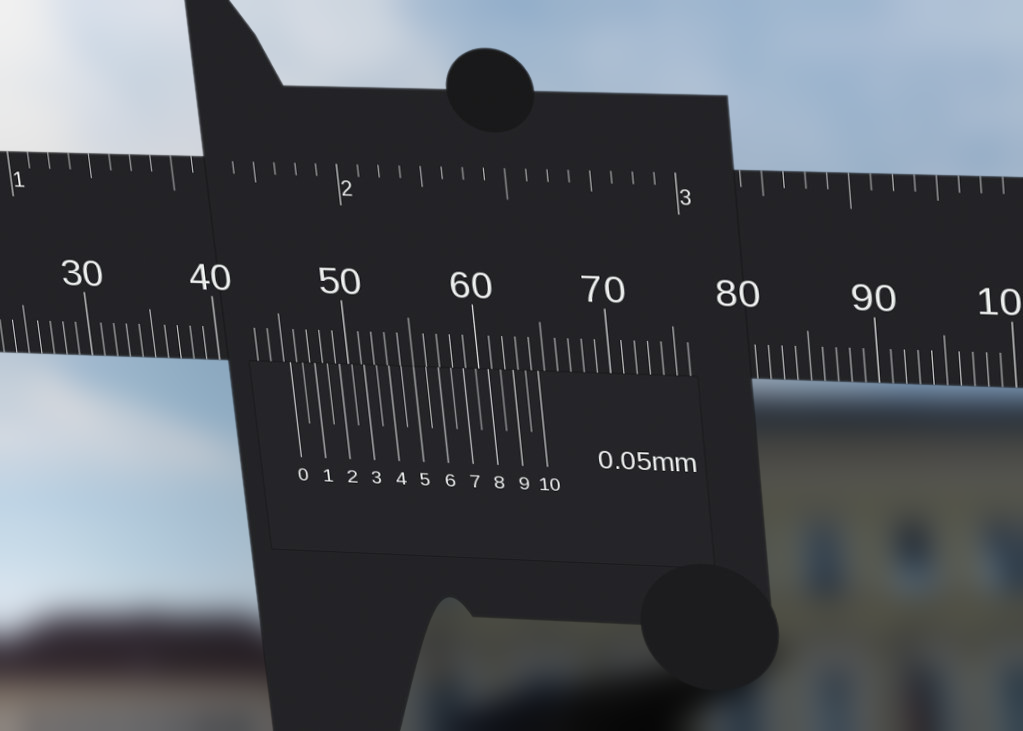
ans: {"value": 45.5, "unit": "mm"}
